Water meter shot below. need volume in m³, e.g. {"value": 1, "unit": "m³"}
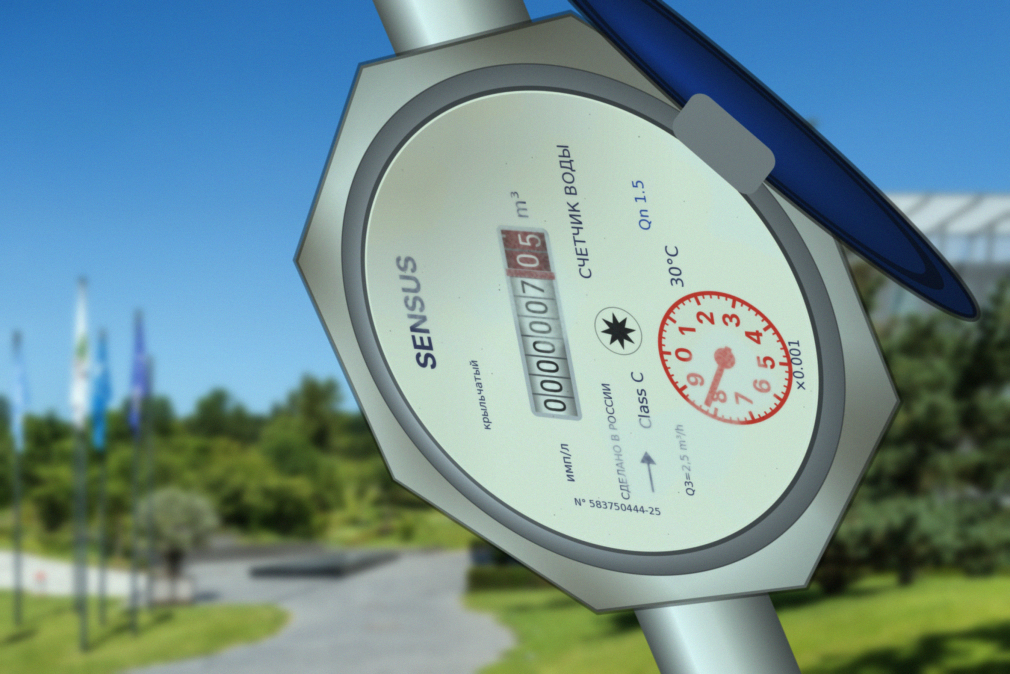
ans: {"value": 7.048, "unit": "m³"}
